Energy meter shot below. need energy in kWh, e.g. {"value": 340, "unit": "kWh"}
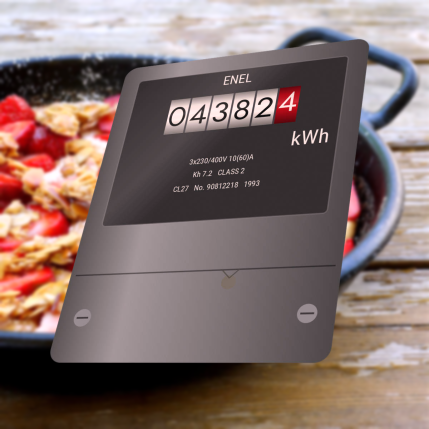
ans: {"value": 4382.4, "unit": "kWh"}
